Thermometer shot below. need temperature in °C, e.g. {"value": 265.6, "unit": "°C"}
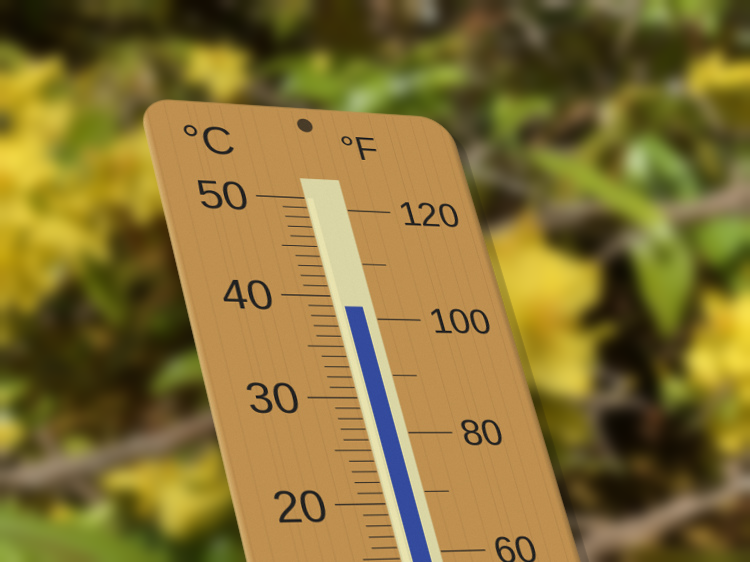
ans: {"value": 39, "unit": "°C"}
